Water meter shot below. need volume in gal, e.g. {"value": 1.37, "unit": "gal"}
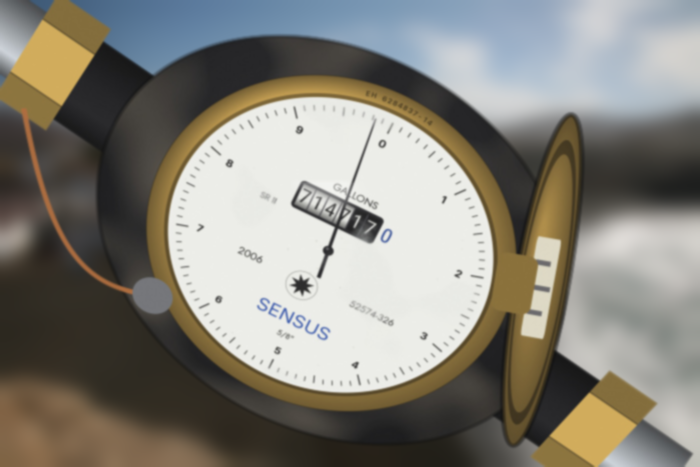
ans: {"value": 7147169.8, "unit": "gal"}
